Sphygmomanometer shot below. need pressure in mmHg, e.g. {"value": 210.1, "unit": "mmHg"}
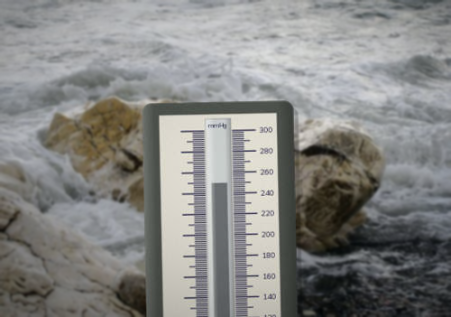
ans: {"value": 250, "unit": "mmHg"}
